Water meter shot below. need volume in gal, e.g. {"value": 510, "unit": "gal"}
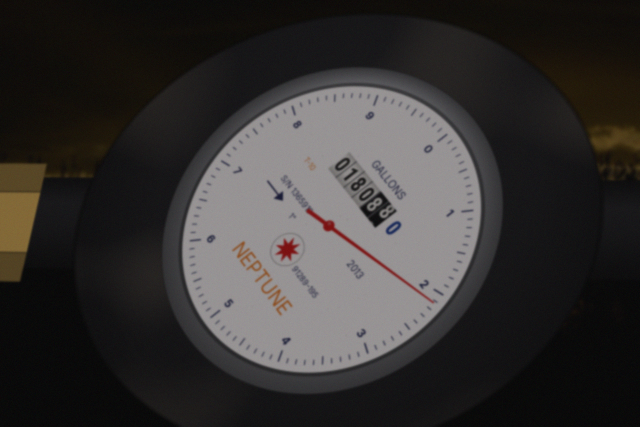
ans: {"value": 180882.1, "unit": "gal"}
